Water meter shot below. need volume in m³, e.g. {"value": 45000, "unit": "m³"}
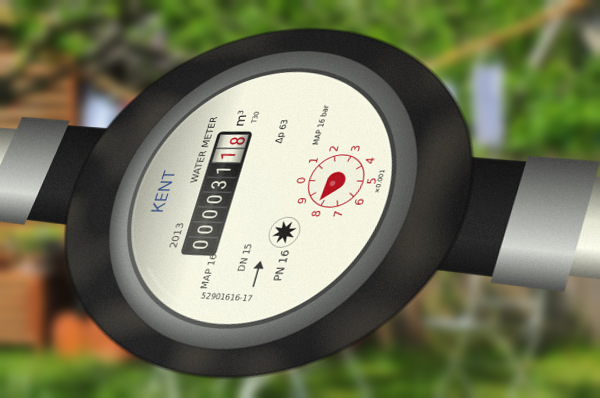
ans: {"value": 31.178, "unit": "m³"}
